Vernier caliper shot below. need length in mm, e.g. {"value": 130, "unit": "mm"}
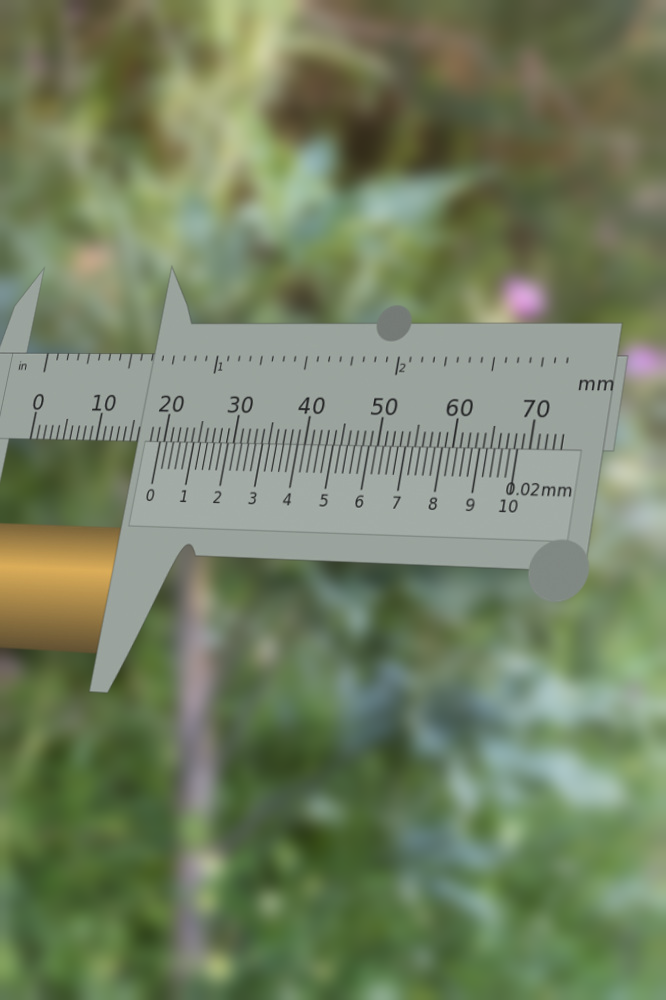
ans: {"value": 19.4, "unit": "mm"}
